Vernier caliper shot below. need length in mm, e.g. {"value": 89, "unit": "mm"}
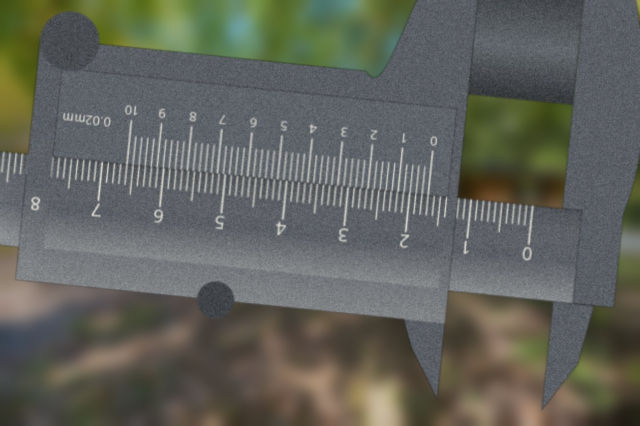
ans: {"value": 17.0, "unit": "mm"}
